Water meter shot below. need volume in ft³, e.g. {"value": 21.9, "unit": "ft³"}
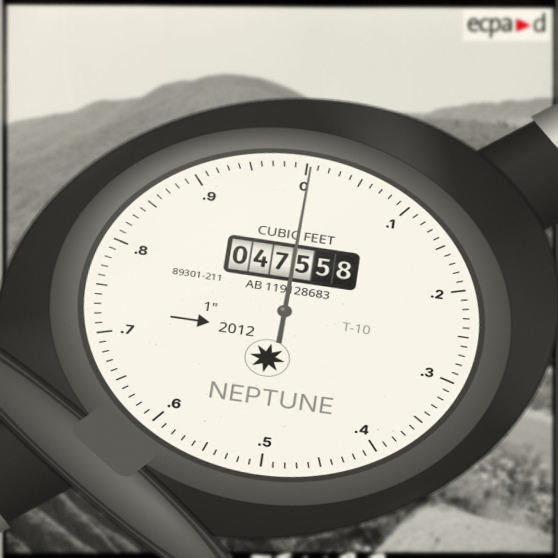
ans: {"value": 47558.00, "unit": "ft³"}
